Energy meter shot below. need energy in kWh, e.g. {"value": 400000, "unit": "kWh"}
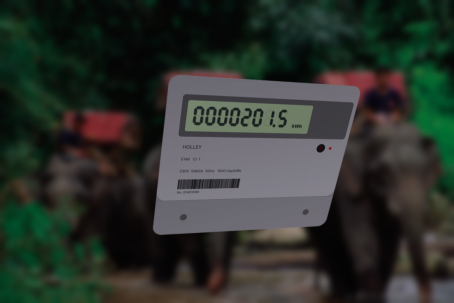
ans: {"value": 201.5, "unit": "kWh"}
